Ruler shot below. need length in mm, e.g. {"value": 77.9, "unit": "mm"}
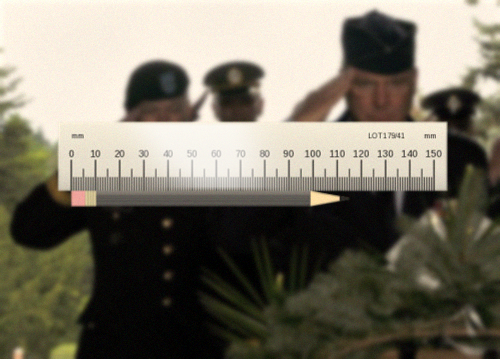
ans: {"value": 115, "unit": "mm"}
